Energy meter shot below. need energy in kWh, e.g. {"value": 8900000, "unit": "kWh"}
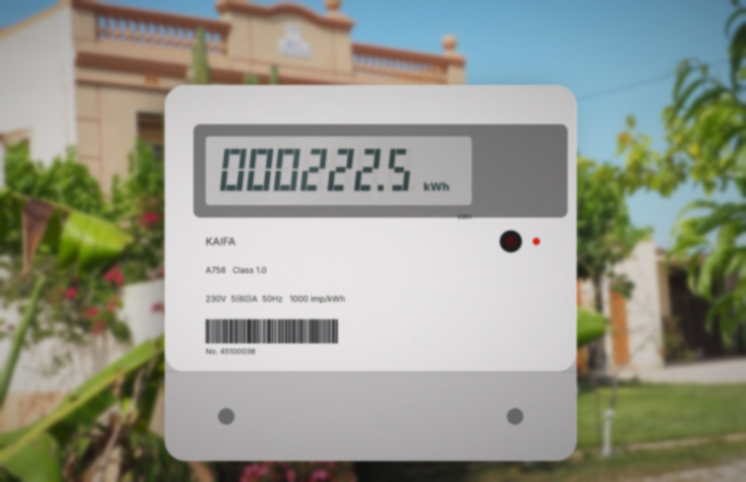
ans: {"value": 222.5, "unit": "kWh"}
